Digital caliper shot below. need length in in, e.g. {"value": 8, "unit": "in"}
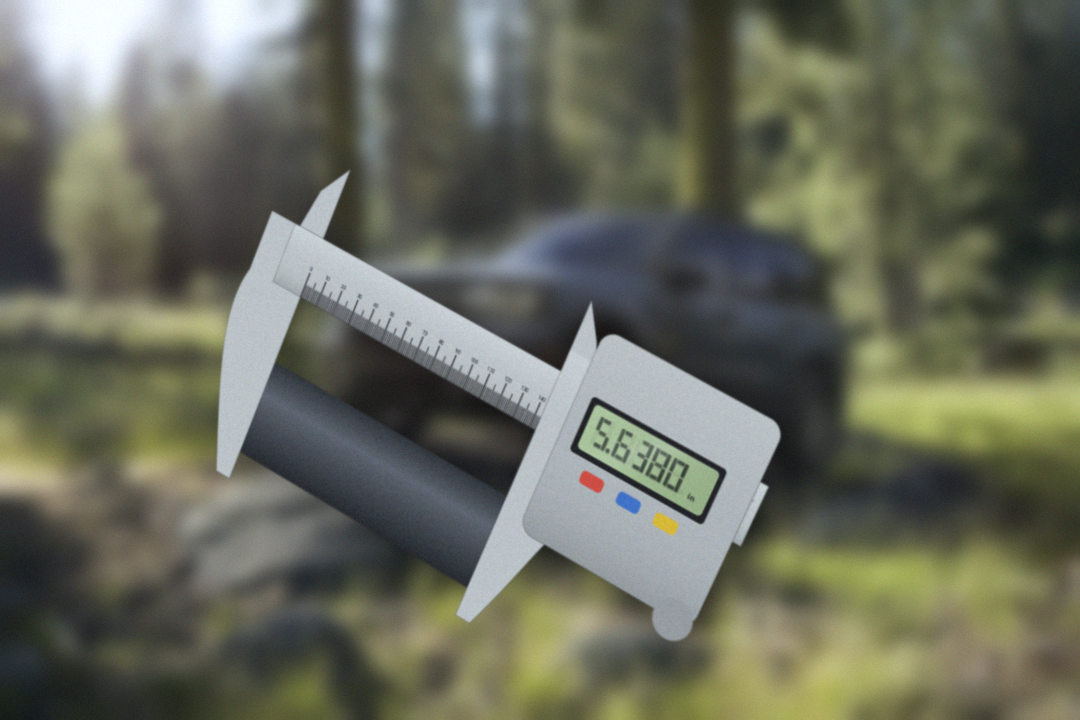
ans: {"value": 5.6380, "unit": "in"}
